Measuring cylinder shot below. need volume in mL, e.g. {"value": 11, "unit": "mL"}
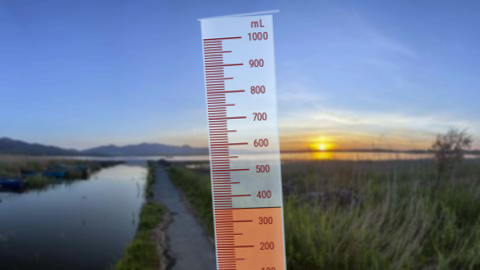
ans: {"value": 350, "unit": "mL"}
